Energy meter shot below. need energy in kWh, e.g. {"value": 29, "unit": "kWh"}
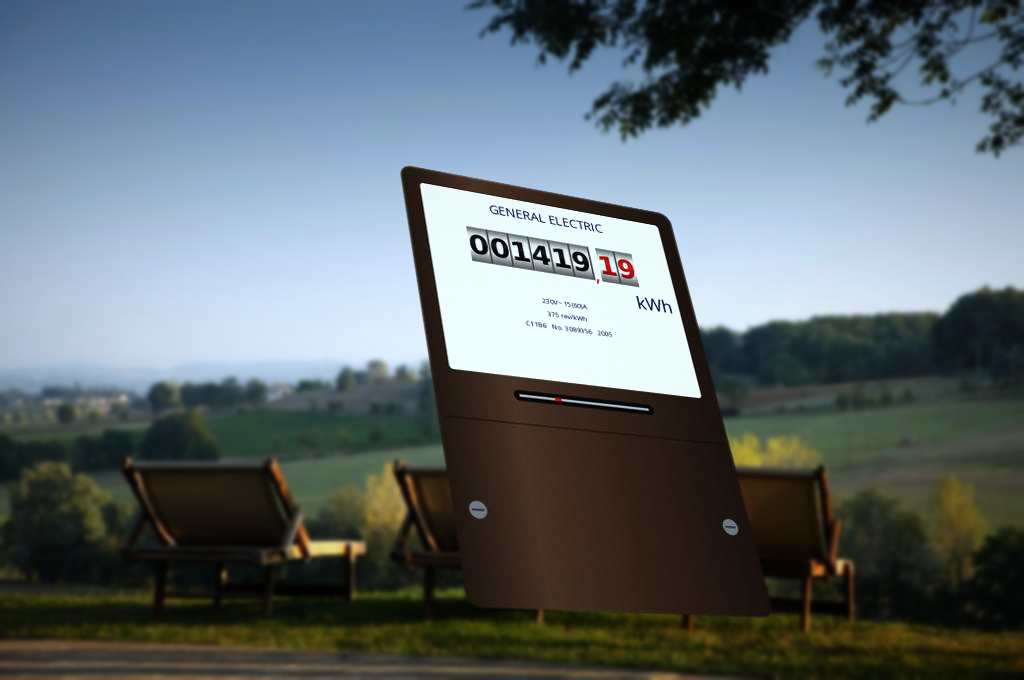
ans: {"value": 1419.19, "unit": "kWh"}
